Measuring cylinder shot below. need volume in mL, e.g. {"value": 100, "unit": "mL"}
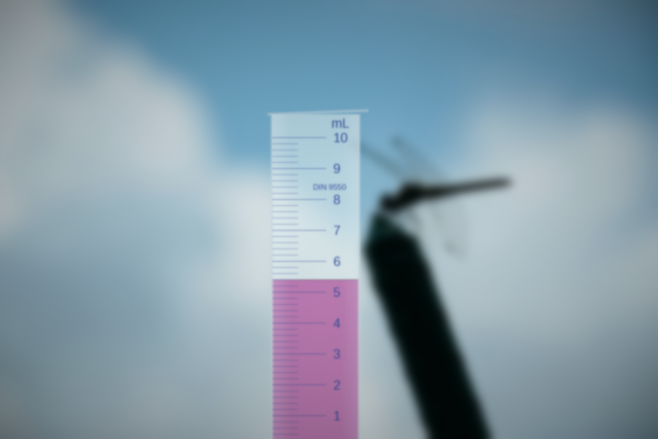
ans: {"value": 5.4, "unit": "mL"}
